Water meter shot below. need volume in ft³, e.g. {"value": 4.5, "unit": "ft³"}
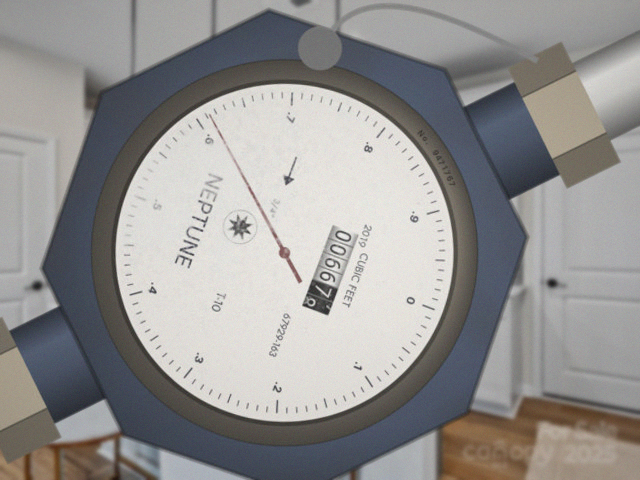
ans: {"value": 6677.61, "unit": "ft³"}
